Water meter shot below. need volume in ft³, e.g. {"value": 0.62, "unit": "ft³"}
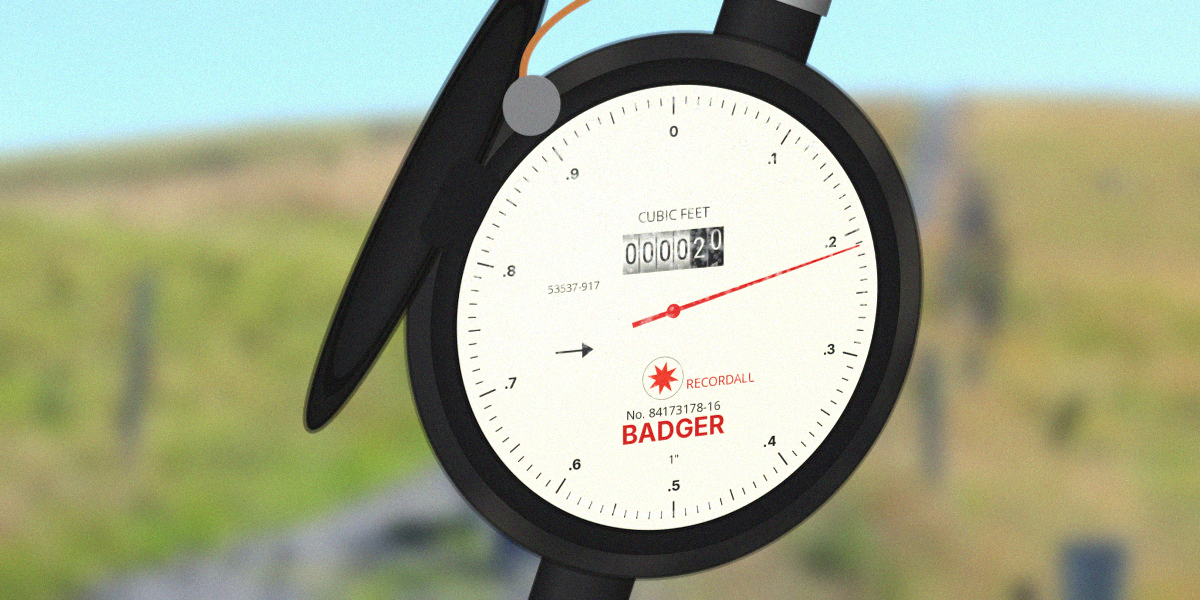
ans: {"value": 20.21, "unit": "ft³"}
